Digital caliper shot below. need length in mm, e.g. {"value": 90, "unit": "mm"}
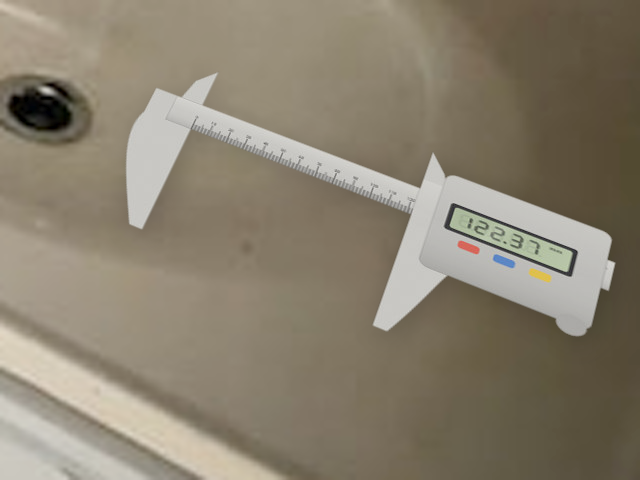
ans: {"value": 122.37, "unit": "mm"}
